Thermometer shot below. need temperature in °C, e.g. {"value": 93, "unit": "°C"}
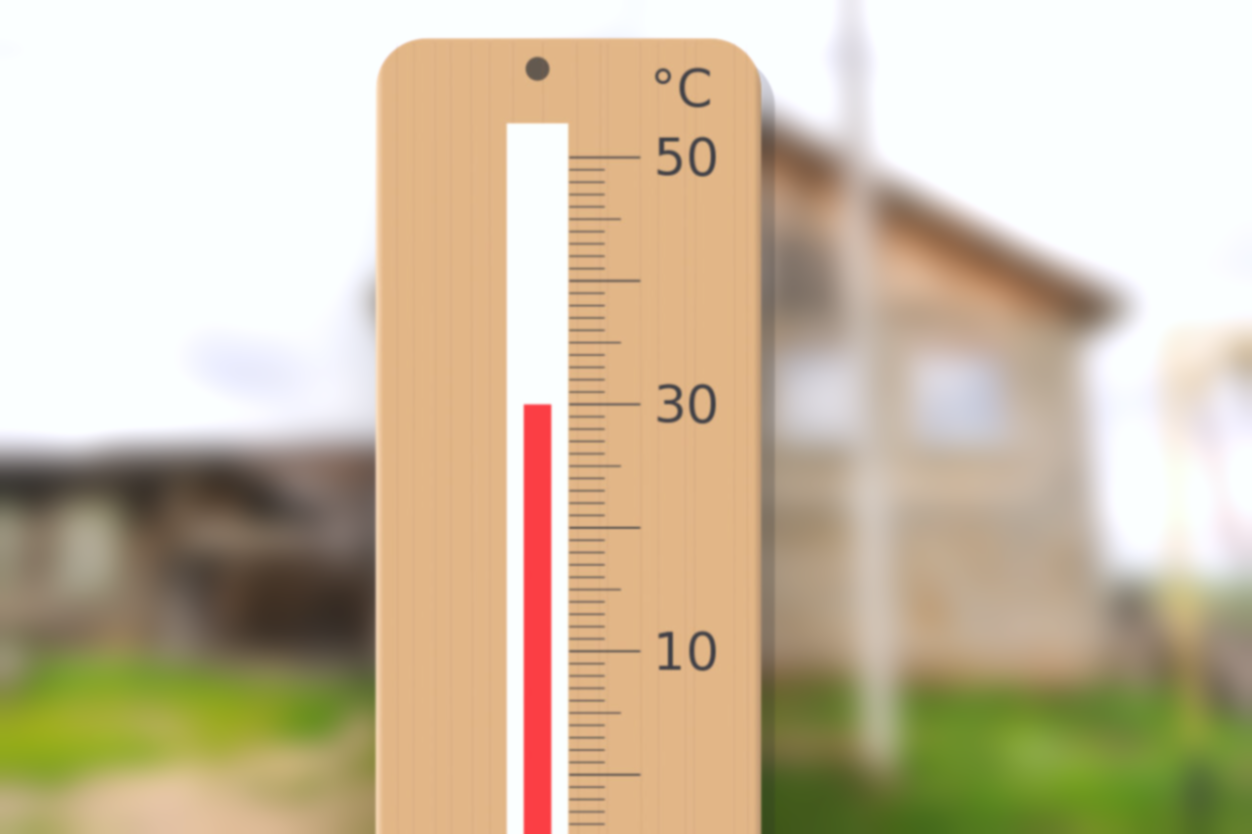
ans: {"value": 30, "unit": "°C"}
